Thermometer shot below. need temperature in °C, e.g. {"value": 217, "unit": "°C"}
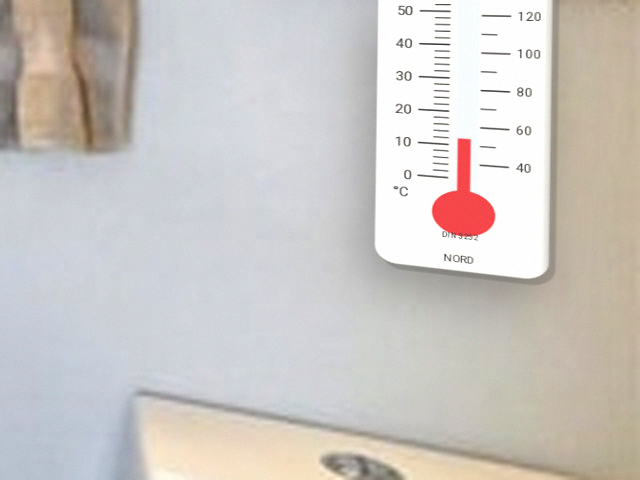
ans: {"value": 12, "unit": "°C"}
